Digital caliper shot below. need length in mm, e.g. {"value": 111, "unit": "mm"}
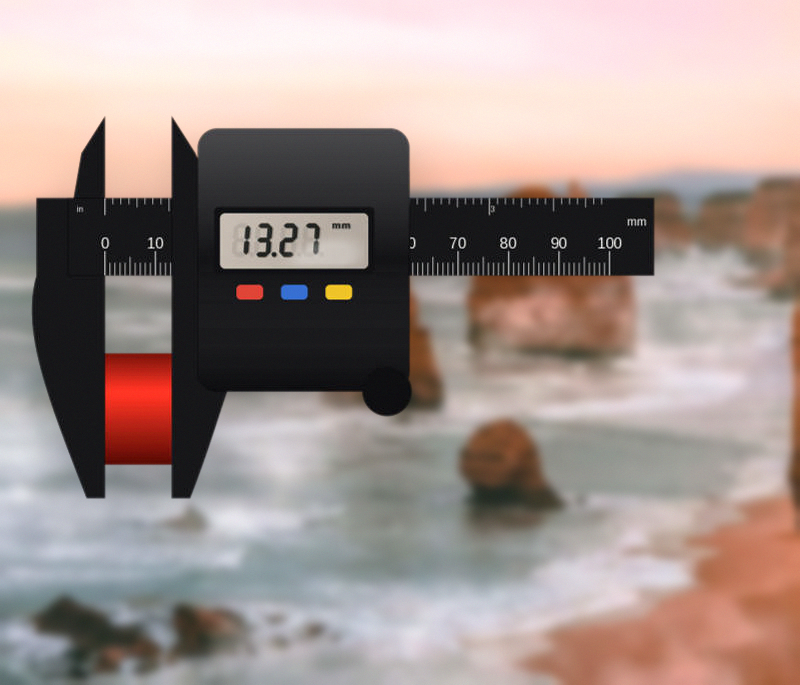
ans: {"value": 13.27, "unit": "mm"}
